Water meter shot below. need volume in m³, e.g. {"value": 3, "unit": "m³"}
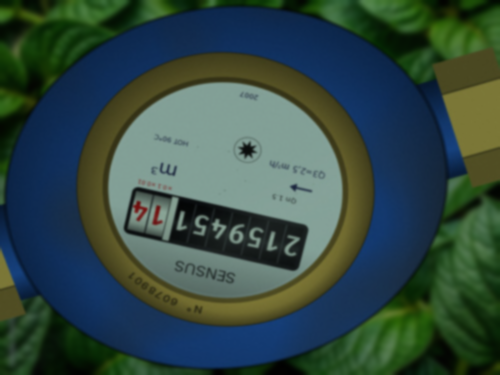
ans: {"value": 2159451.14, "unit": "m³"}
